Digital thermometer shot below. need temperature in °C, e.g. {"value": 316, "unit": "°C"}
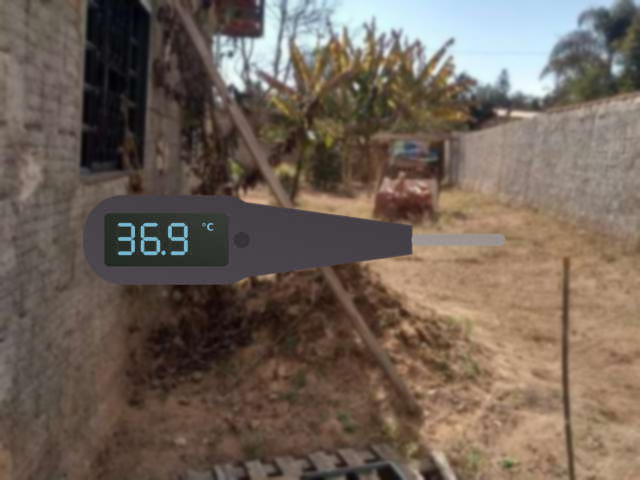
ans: {"value": 36.9, "unit": "°C"}
